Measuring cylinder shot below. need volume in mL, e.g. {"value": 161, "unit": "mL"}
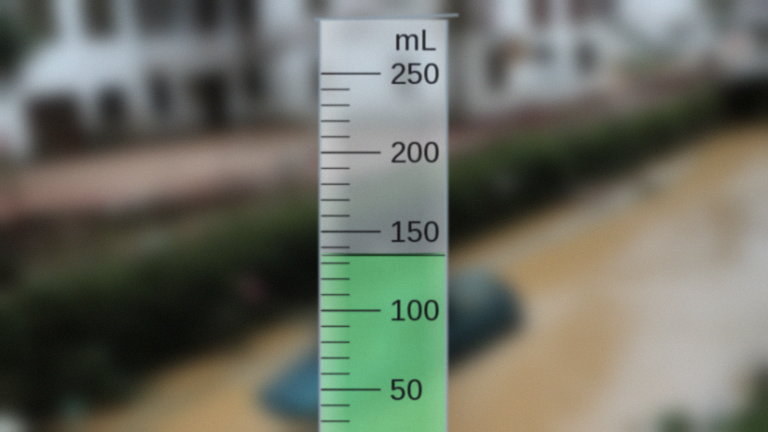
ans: {"value": 135, "unit": "mL"}
